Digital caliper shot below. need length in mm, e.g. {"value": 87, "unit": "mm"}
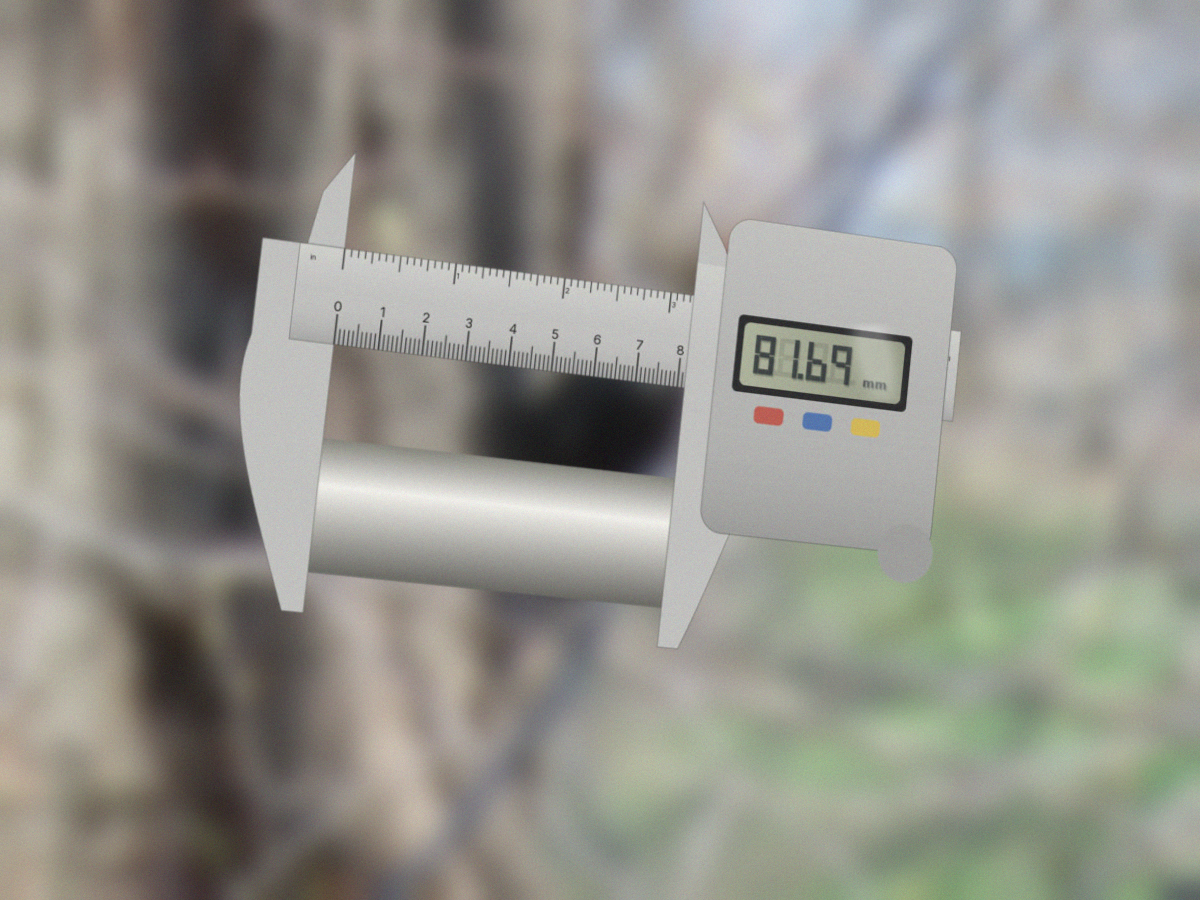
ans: {"value": 81.69, "unit": "mm"}
